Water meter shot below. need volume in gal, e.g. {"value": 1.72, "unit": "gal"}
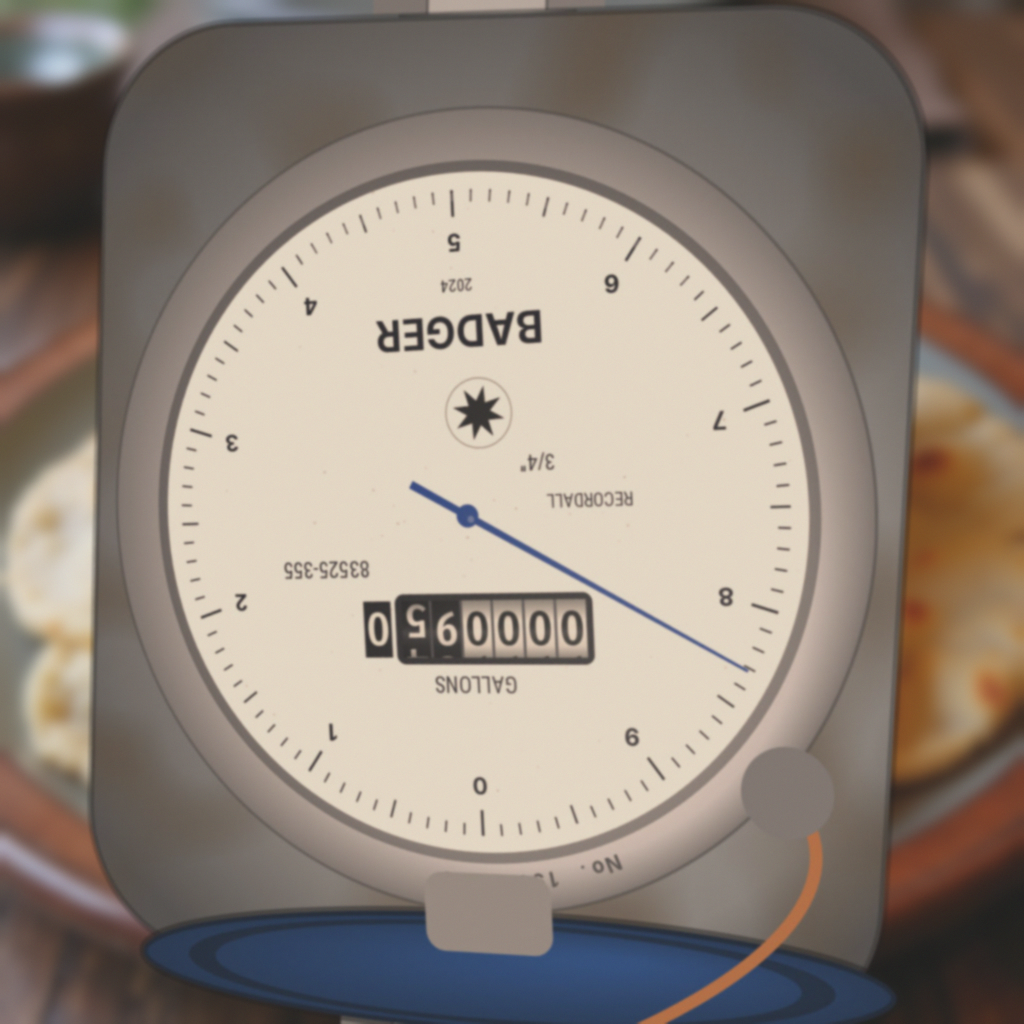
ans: {"value": 948.3, "unit": "gal"}
